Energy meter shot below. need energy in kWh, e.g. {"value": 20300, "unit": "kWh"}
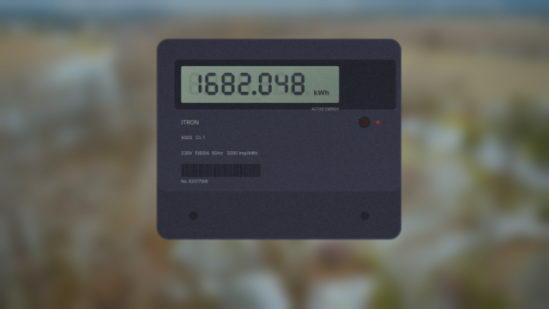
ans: {"value": 1682.048, "unit": "kWh"}
